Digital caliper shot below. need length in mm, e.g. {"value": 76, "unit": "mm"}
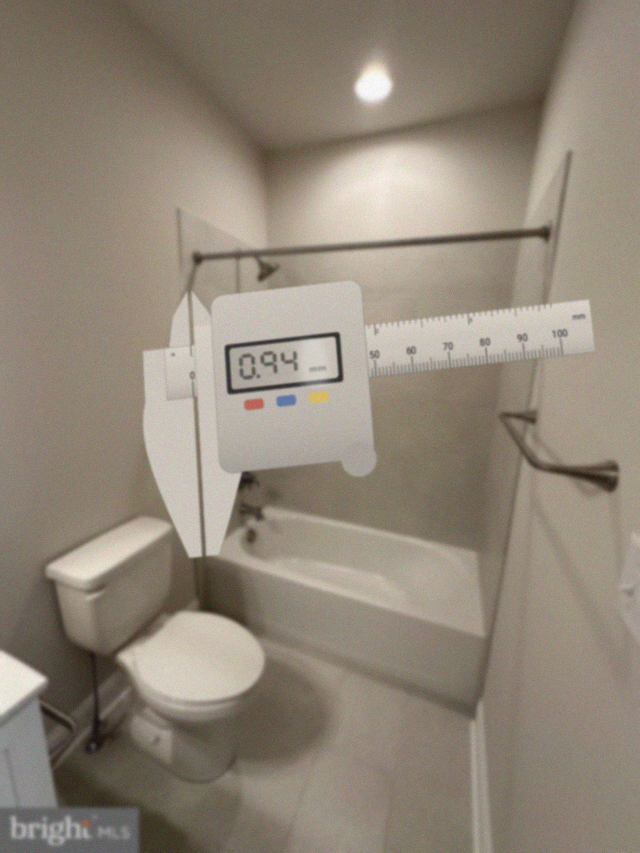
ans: {"value": 0.94, "unit": "mm"}
